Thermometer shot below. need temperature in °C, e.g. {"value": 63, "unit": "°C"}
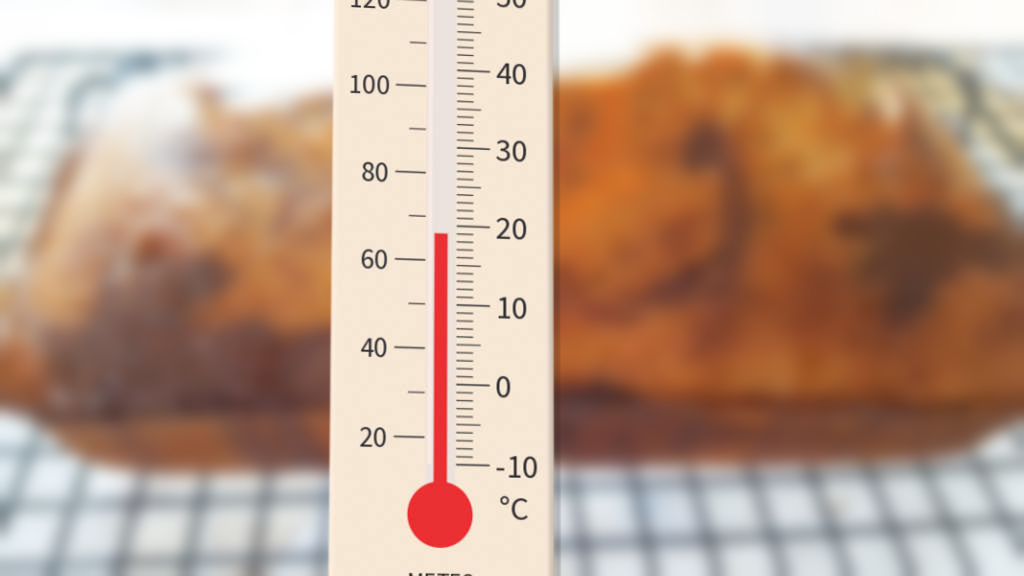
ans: {"value": 19, "unit": "°C"}
